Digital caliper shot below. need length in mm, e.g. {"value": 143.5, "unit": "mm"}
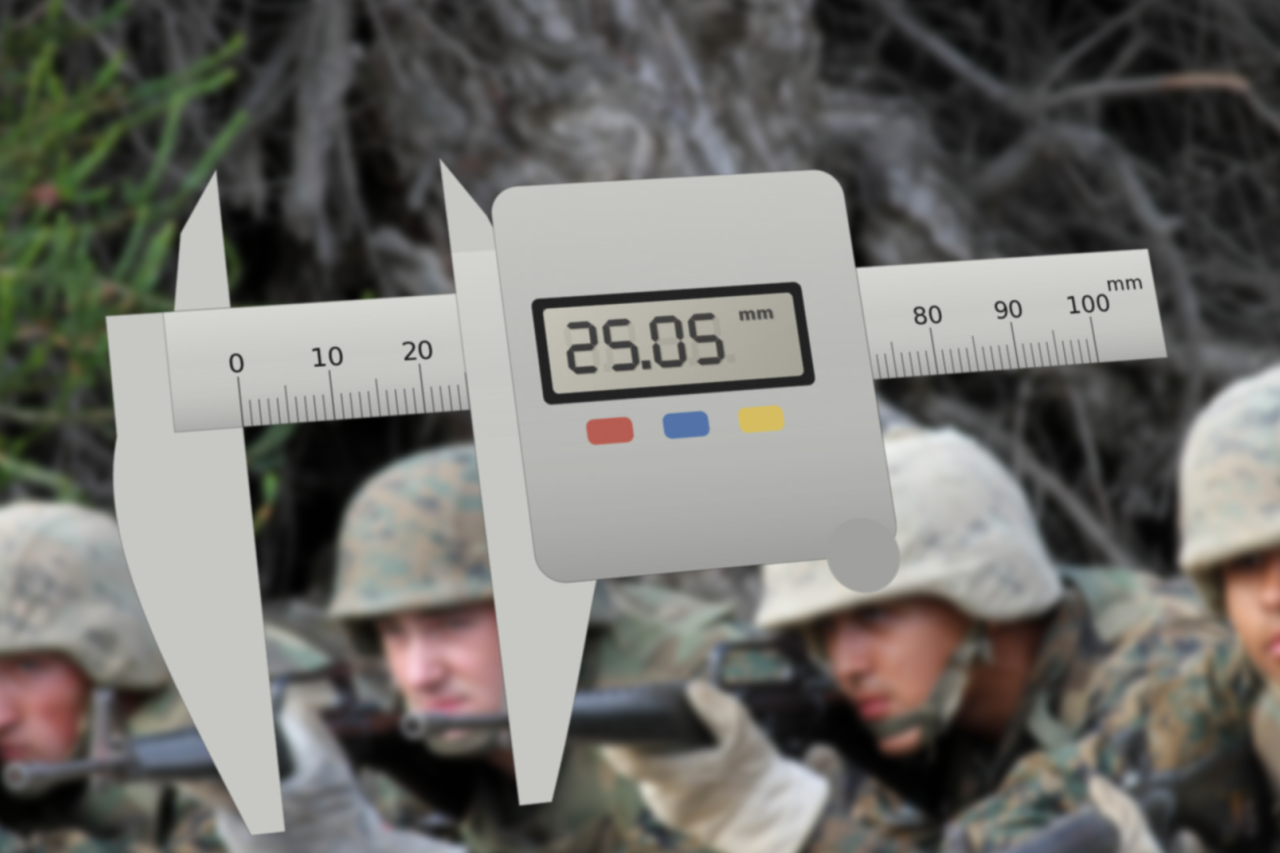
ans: {"value": 25.05, "unit": "mm"}
